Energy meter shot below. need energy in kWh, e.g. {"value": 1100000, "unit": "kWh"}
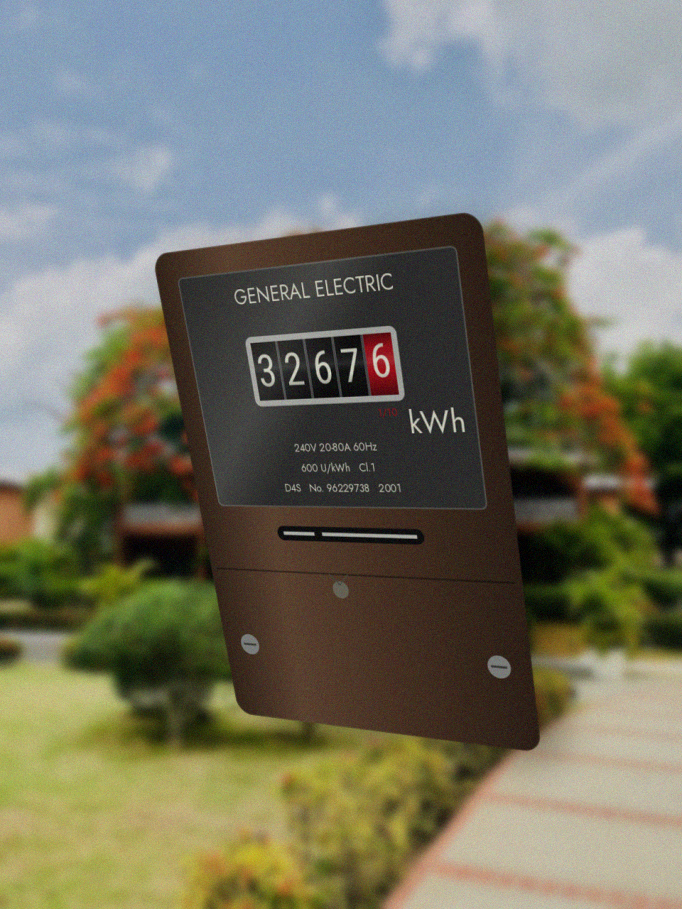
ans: {"value": 3267.6, "unit": "kWh"}
